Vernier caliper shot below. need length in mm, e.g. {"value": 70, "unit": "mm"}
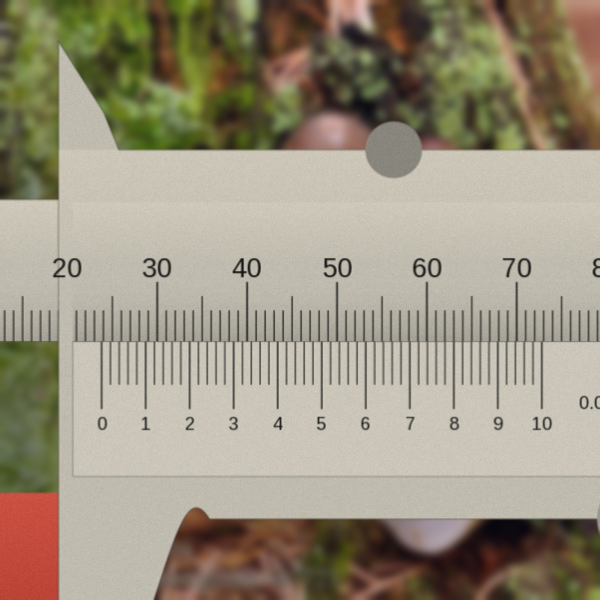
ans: {"value": 23.8, "unit": "mm"}
